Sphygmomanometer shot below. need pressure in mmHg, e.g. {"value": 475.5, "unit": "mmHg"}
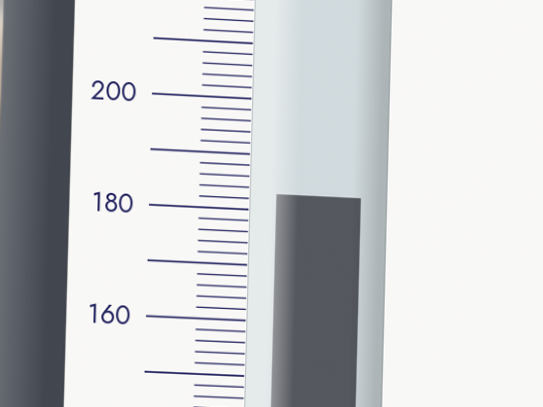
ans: {"value": 183, "unit": "mmHg"}
